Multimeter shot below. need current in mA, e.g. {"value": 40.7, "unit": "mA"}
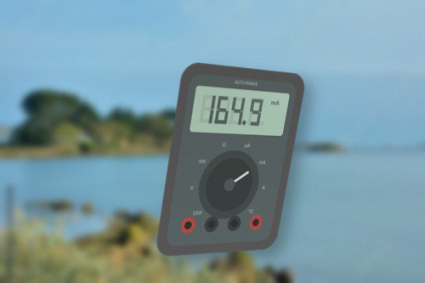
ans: {"value": 164.9, "unit": "mA"}
